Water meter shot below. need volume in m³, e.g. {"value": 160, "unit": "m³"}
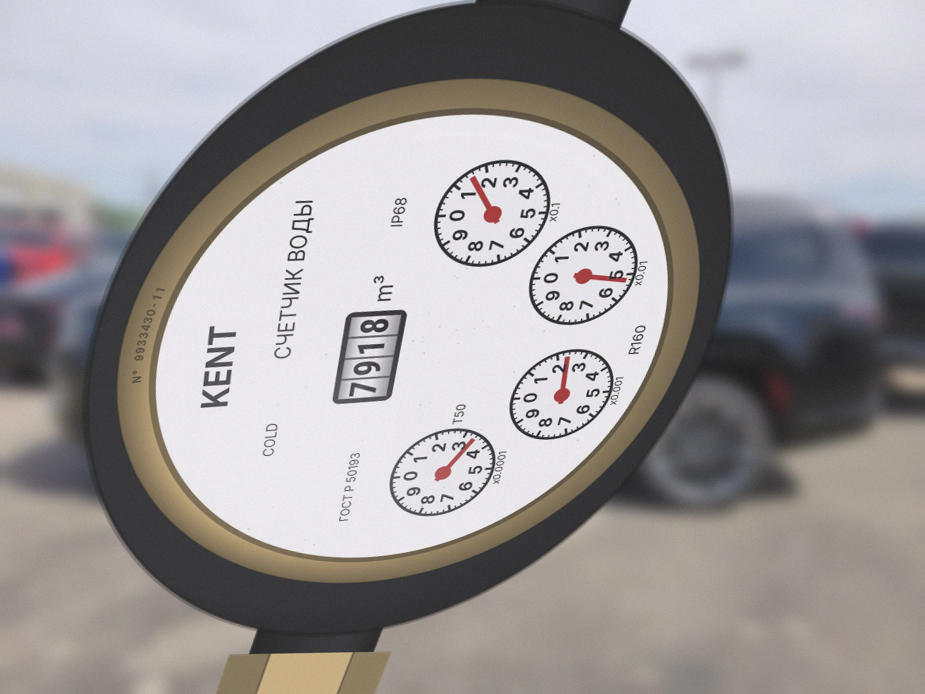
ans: {"value": 7918.1523, "unit": "m³"}
